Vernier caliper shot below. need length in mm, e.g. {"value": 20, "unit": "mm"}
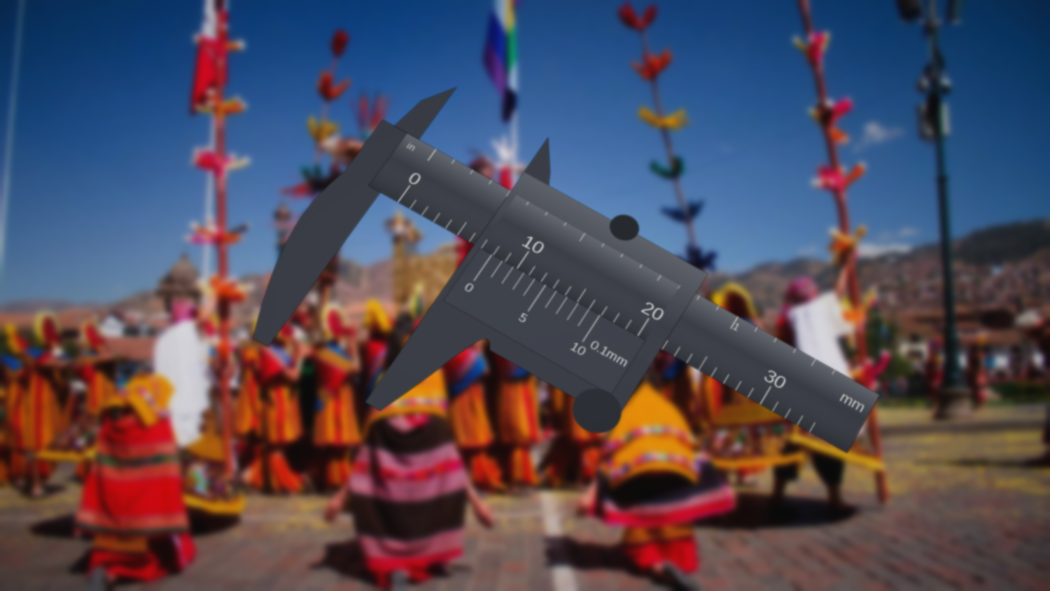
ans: {"value": 7.9, "unit": "mm"}
